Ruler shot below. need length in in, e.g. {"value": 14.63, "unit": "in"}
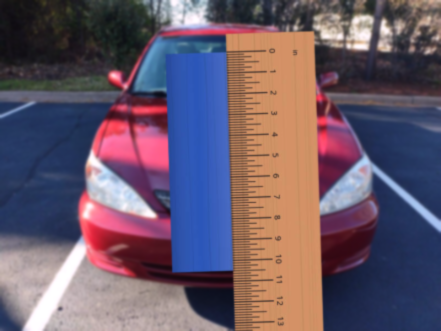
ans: {"value": 10.5, "unit": "in"}
